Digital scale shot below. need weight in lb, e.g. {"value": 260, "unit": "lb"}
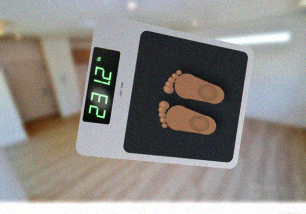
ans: {"value": 231.2, "unit": "lb"}
